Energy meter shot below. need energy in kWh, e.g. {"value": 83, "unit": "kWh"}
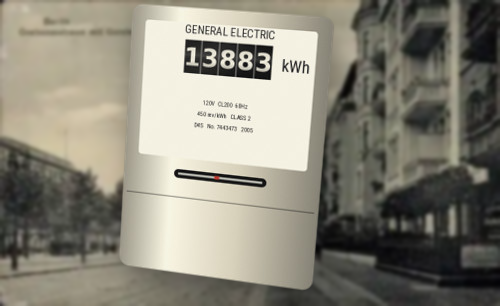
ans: {"value": 13883, "unit": "kWh"}
